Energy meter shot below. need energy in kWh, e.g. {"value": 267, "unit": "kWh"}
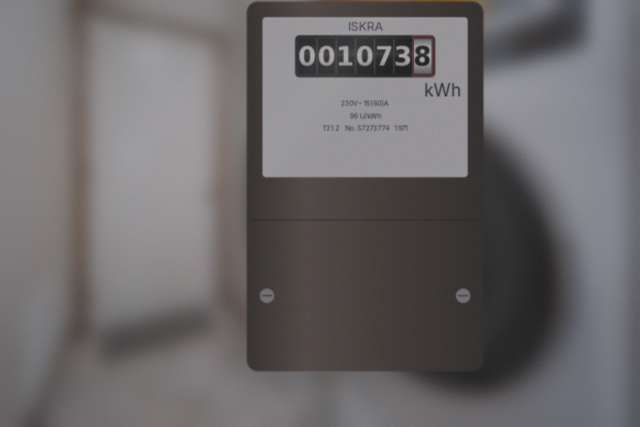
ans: {"value": 1073.8, "unit": "kWh"}
